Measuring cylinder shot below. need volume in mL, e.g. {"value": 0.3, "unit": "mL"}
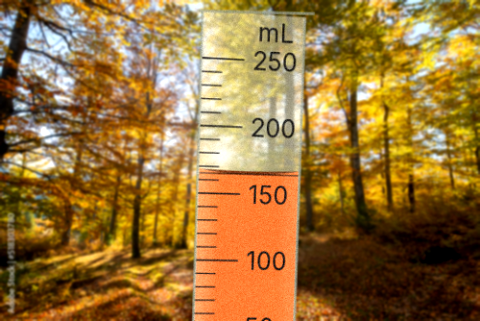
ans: {"value": 165, "unit": "mL"}
